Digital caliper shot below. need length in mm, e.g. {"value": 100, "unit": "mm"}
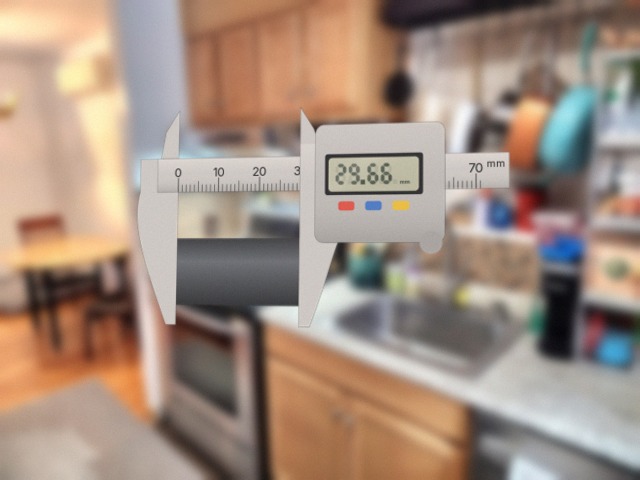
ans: {"value": 29.66, "unit": "mm"}
